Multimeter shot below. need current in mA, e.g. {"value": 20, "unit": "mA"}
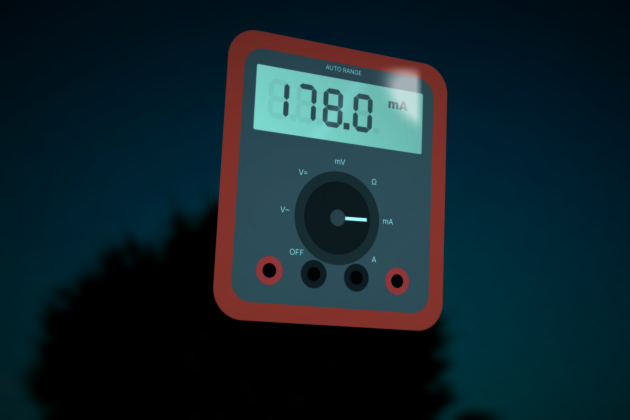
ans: {"value": 178.0, "unit": "mA"}
